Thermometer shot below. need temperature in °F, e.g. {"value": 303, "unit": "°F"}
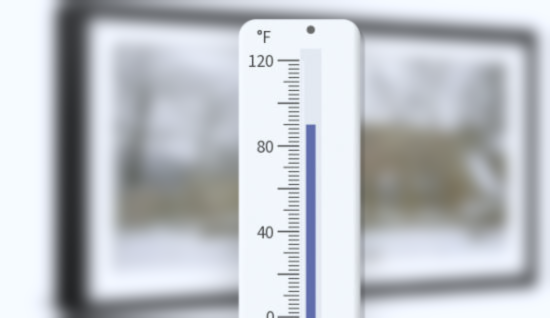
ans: {"value": 90, "unit": "°F"}
